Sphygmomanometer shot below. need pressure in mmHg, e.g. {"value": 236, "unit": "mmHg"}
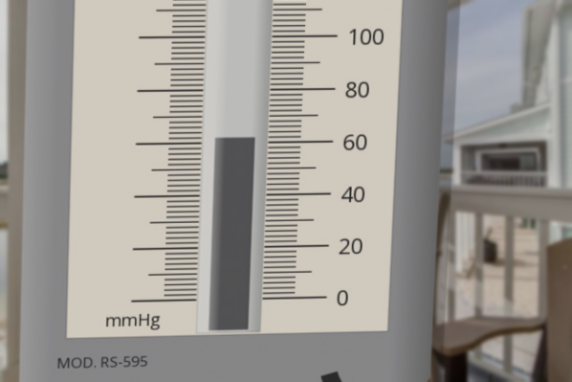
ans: {"value": 62, "unit": "mmHg"}
